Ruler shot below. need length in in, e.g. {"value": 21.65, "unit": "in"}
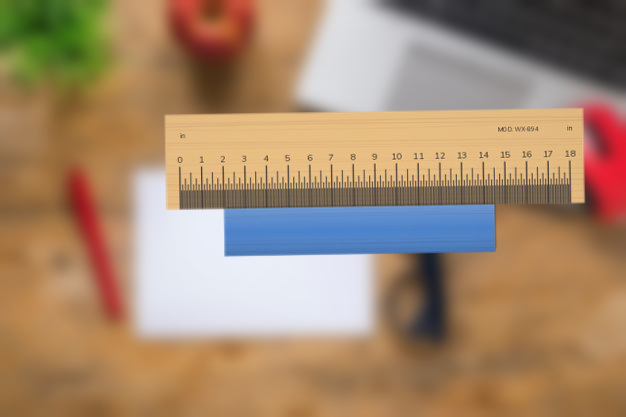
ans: {"value": 12.5, "unit": "in"}
